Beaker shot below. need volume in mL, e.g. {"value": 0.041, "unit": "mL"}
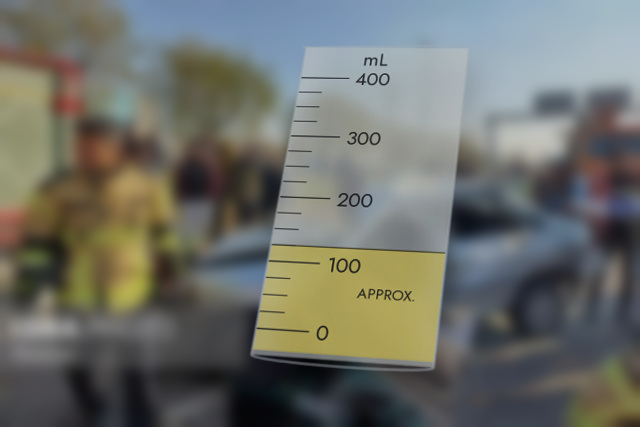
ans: {"value": 125, "unit": "mL"}
